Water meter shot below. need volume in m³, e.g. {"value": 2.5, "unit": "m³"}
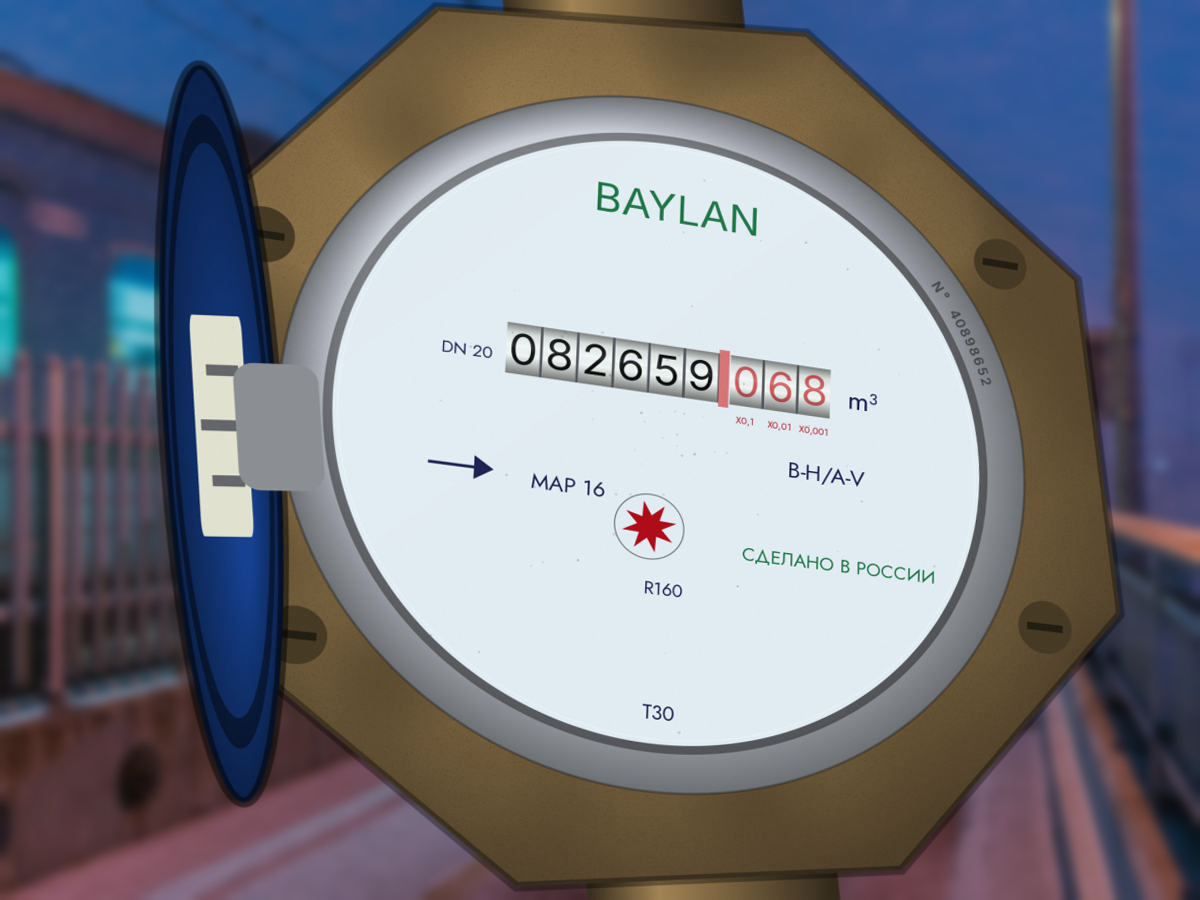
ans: {"value": 82659.068, "unit": "m³"}
